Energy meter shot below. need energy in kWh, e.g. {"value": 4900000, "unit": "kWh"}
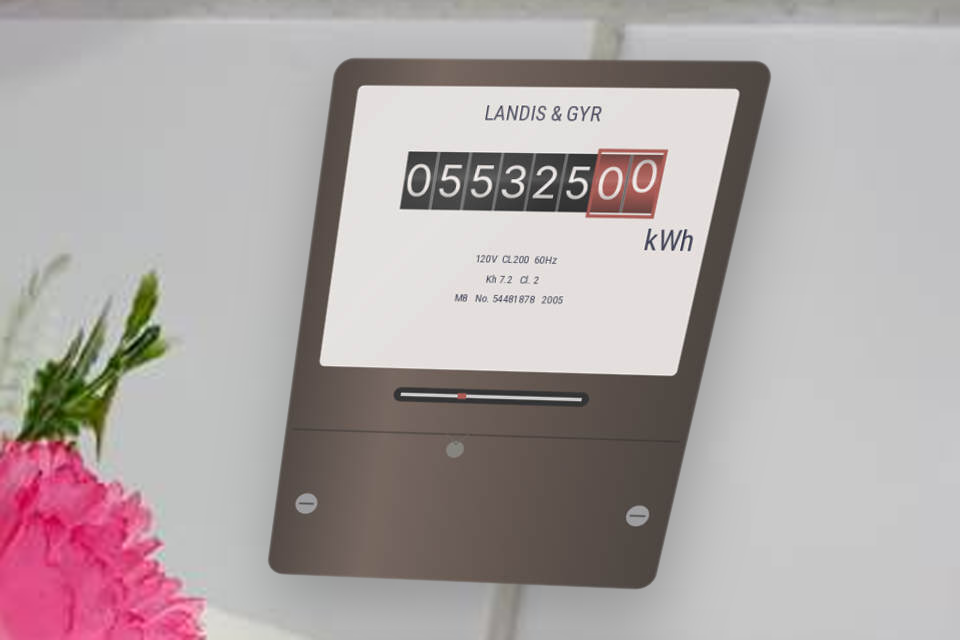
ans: {"value": 55325.00, "unit": "kWh"}
